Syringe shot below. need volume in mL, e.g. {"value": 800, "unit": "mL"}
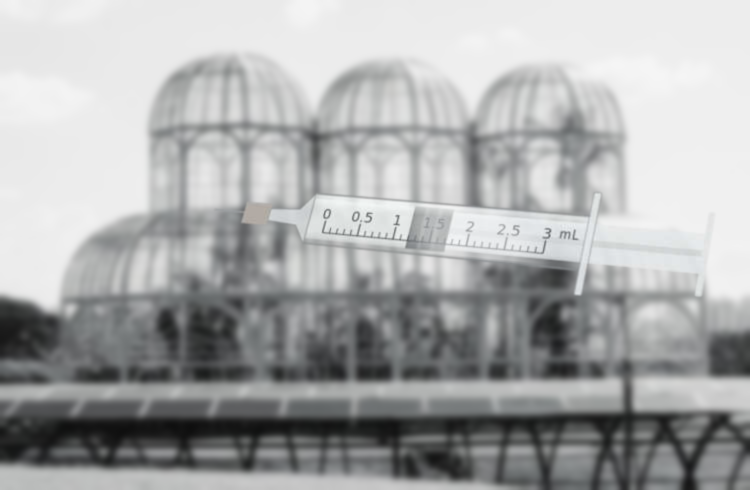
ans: {"value": 1.2, "unit": "mL"}
